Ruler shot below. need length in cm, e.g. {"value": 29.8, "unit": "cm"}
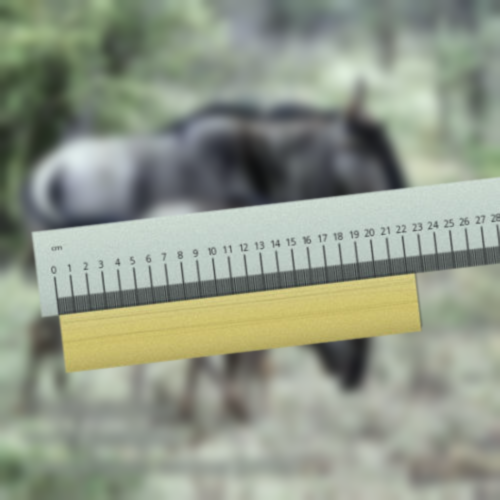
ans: {"value": 22.5, "unit": "cm"}
